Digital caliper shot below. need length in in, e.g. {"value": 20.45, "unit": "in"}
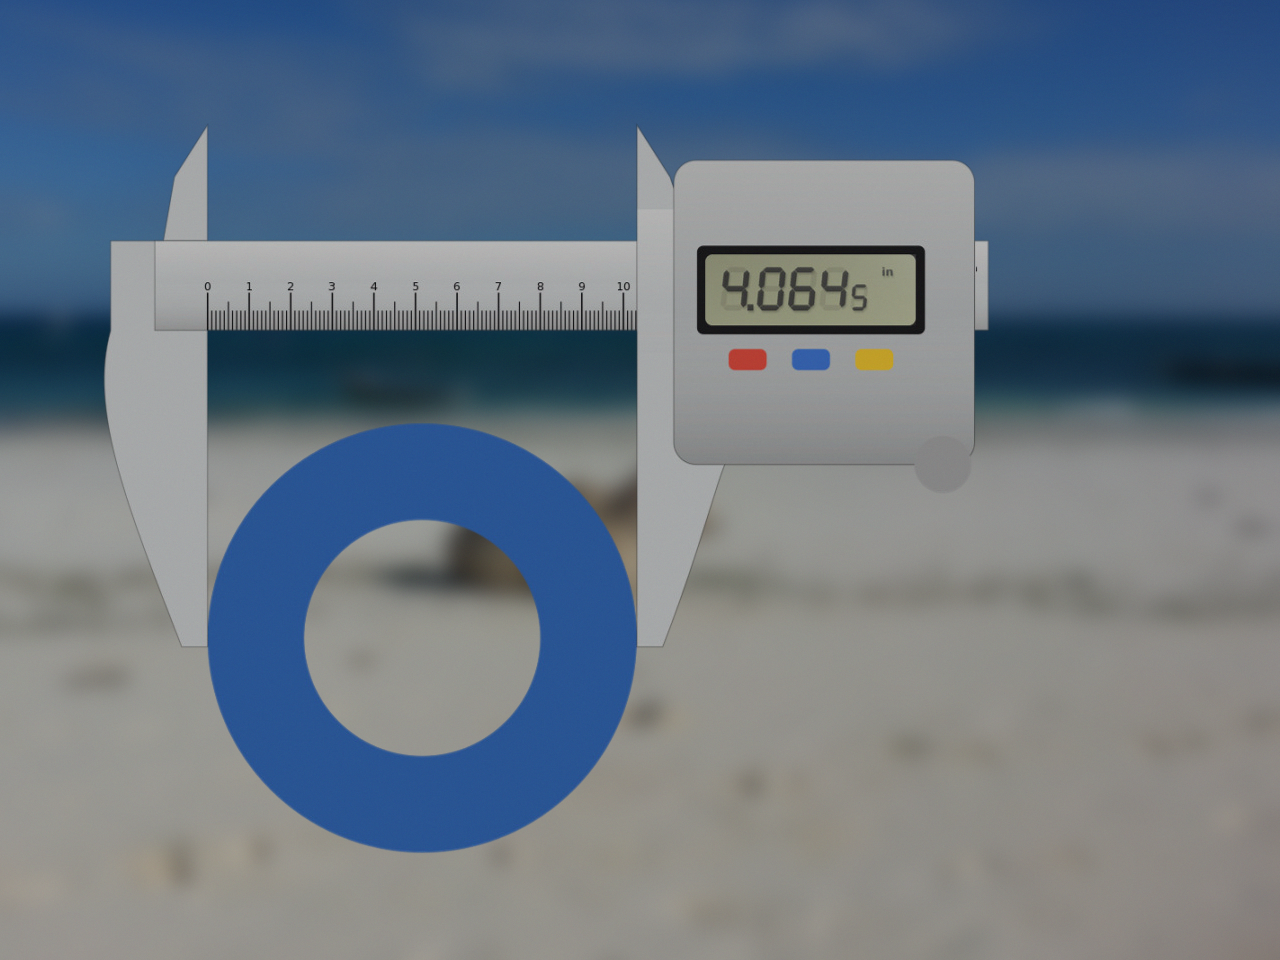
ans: {"value": 4.0645, "unit": "in"}
